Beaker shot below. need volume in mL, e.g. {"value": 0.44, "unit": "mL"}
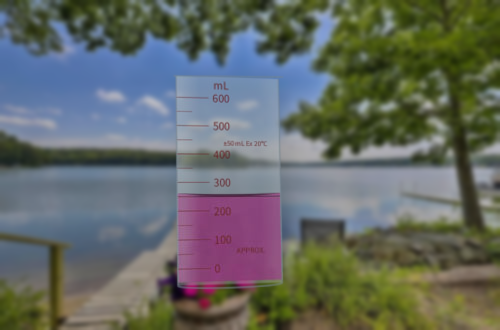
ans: {"value": 250, "unit": "mL"}
